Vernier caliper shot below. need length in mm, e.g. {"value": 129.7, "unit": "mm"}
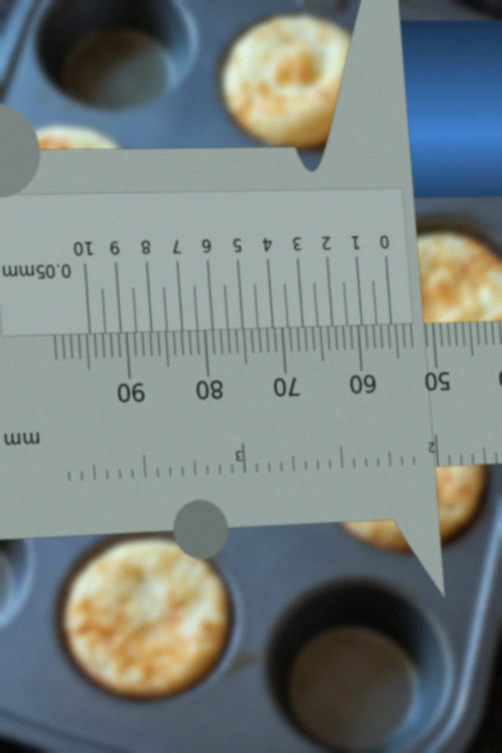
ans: {"value": 55.6, "unit": "mm"}
